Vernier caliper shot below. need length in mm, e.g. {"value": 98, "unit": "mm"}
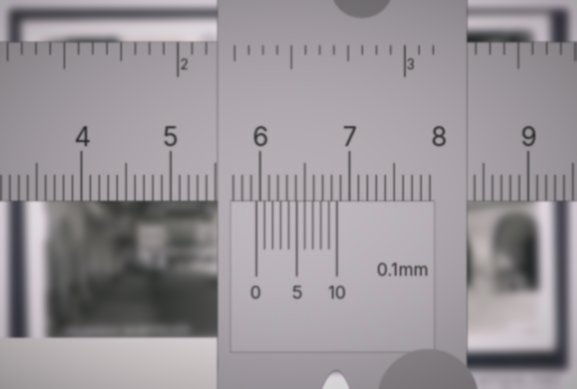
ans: {"value": 59.6, "unit": "mm"}
